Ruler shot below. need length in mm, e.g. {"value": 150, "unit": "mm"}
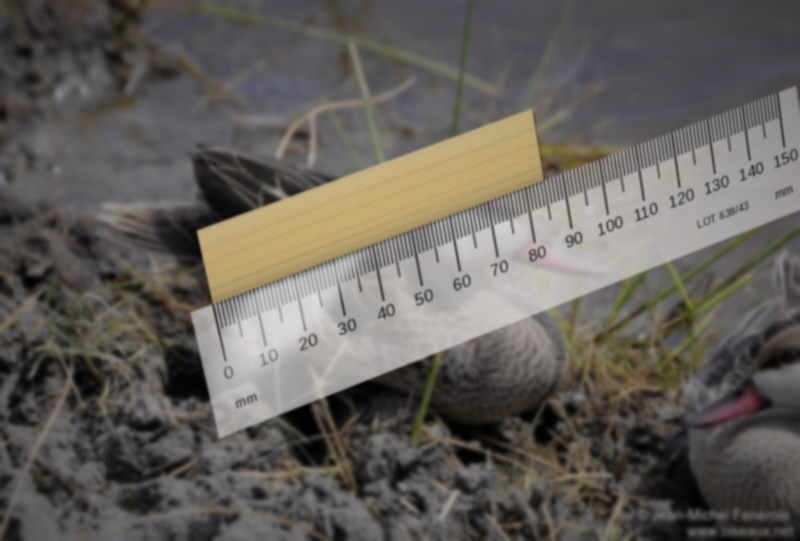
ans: {"value": 85, "unit": "mm"}
